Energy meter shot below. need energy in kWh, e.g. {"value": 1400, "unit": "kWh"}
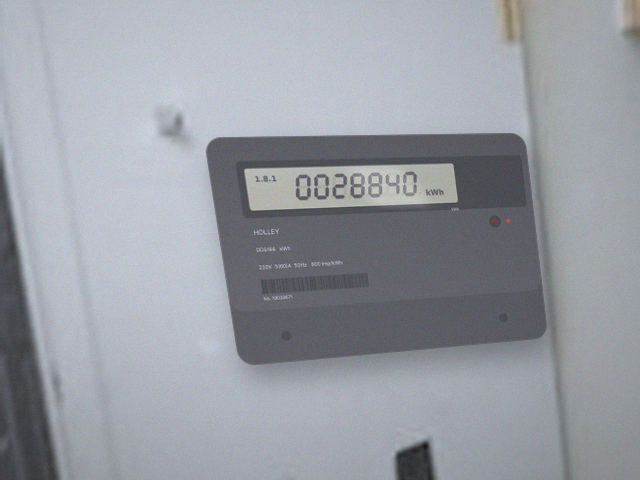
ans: {"value": 28840, "unit": "kWh"}
